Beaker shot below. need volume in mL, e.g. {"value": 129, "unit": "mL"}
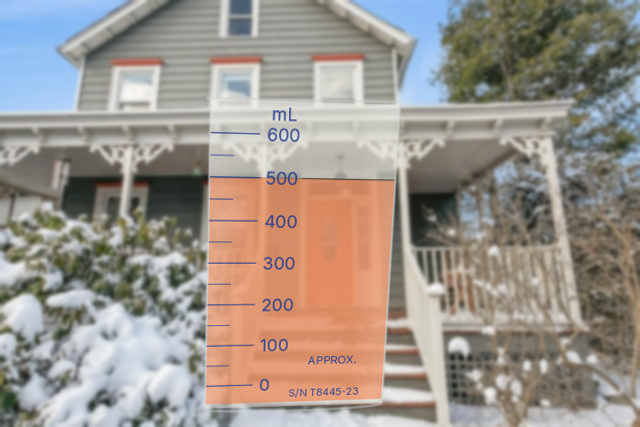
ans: {"value": 500, "unit": "mL"}
